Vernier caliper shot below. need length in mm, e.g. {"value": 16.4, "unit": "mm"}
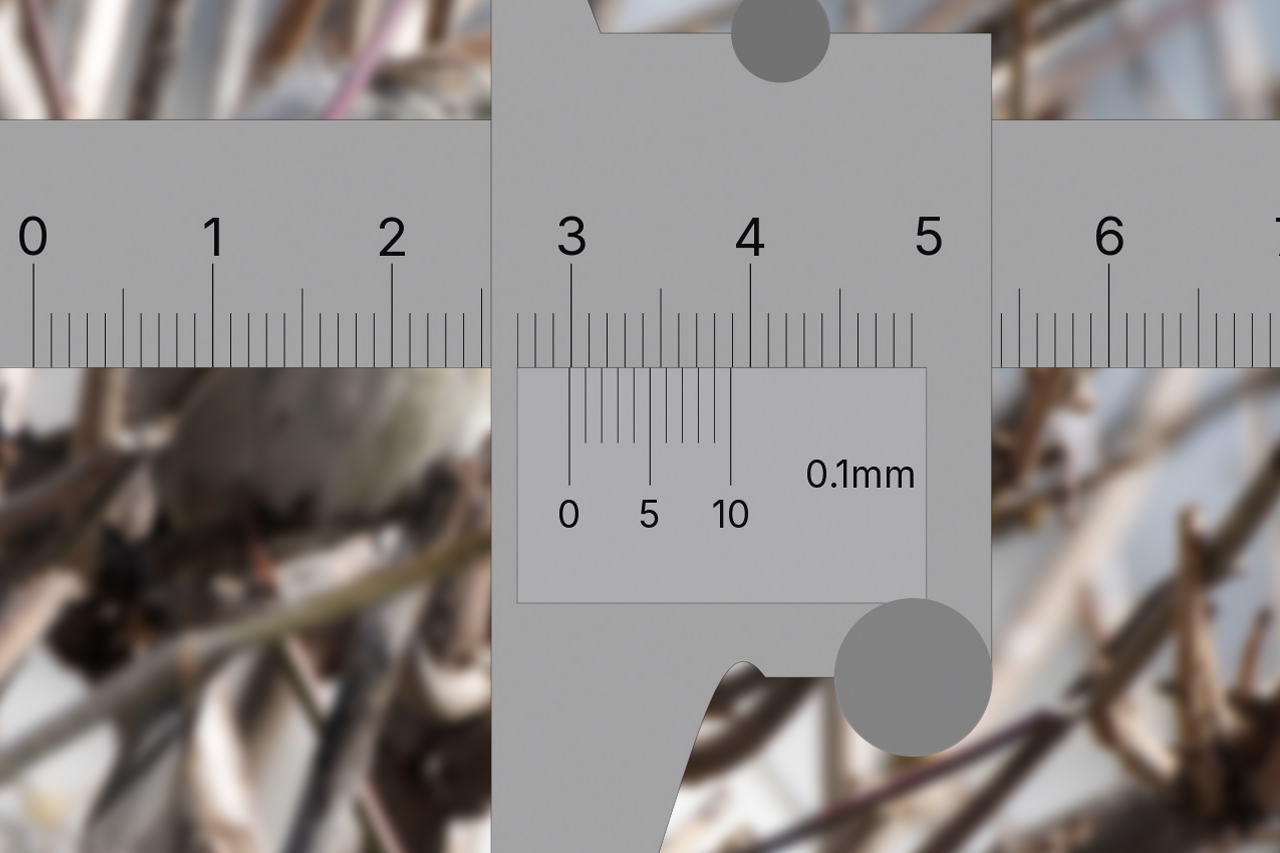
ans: {"value": 29.9, "unit": "mm"}
